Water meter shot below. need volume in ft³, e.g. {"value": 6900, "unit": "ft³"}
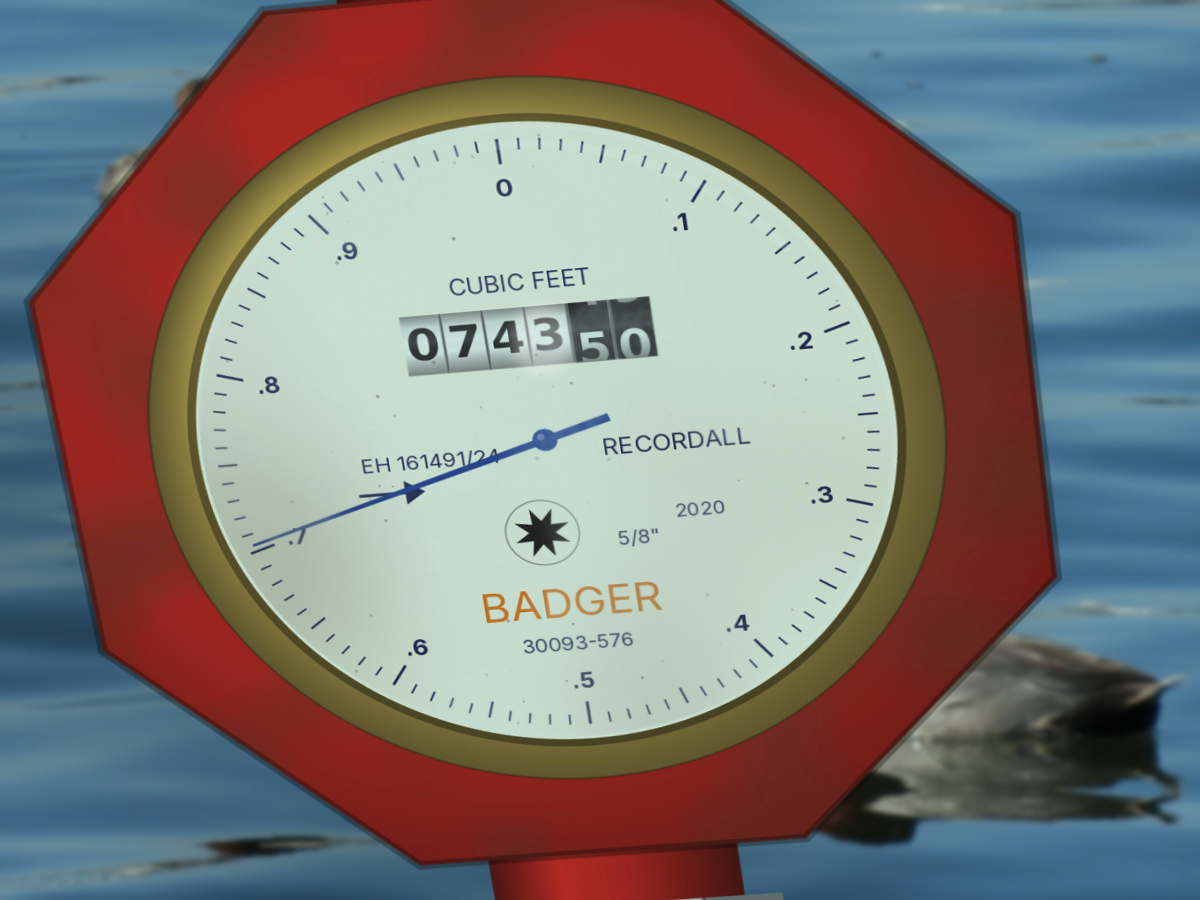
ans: {"value": 74349.70, "unit": "ft³"}
